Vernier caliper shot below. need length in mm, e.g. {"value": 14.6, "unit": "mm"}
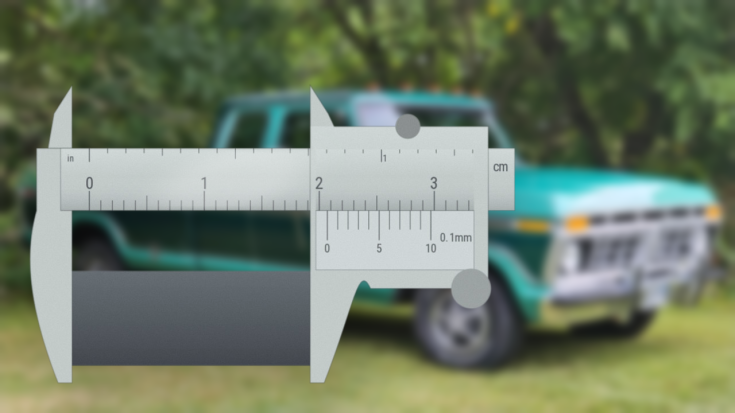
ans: {"value": 20.7, "unit": "mm"}
